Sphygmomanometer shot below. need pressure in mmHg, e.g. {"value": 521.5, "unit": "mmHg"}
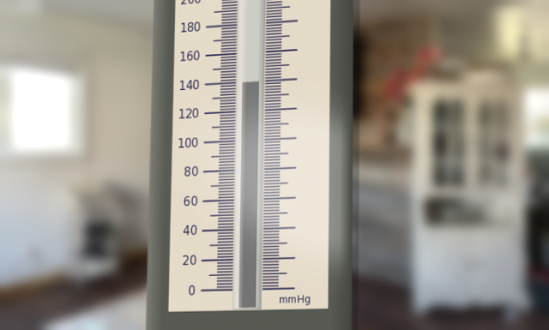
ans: {"value": 140, "unit": "mmHg"}
